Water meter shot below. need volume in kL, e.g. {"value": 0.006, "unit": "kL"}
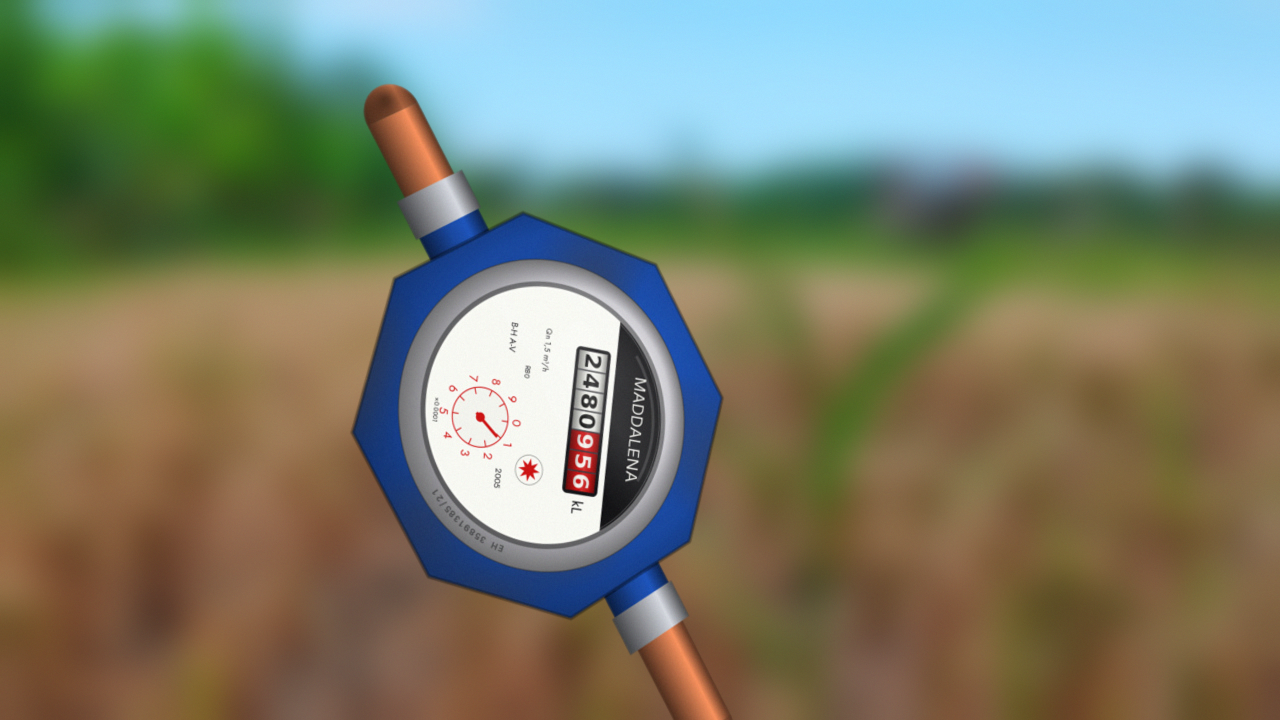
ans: {"value": 2480.9561, "unit": "kL"}
